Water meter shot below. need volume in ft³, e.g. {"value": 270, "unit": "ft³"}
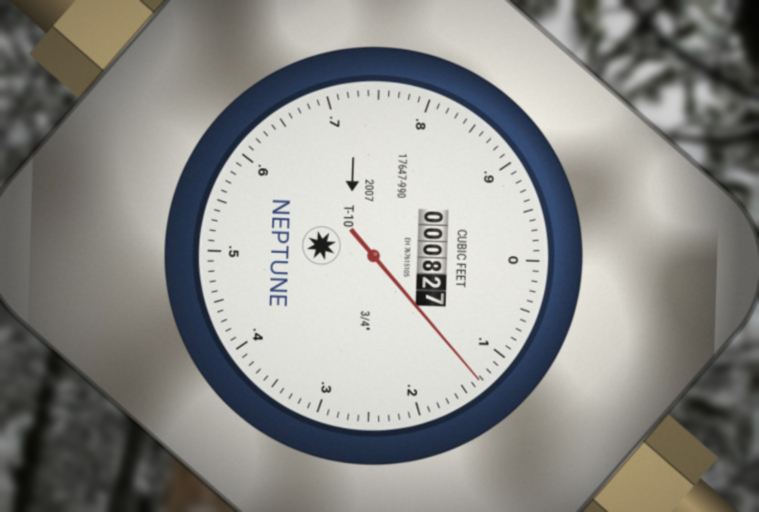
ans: {"value": 827.13, "unit": "ft³"}
